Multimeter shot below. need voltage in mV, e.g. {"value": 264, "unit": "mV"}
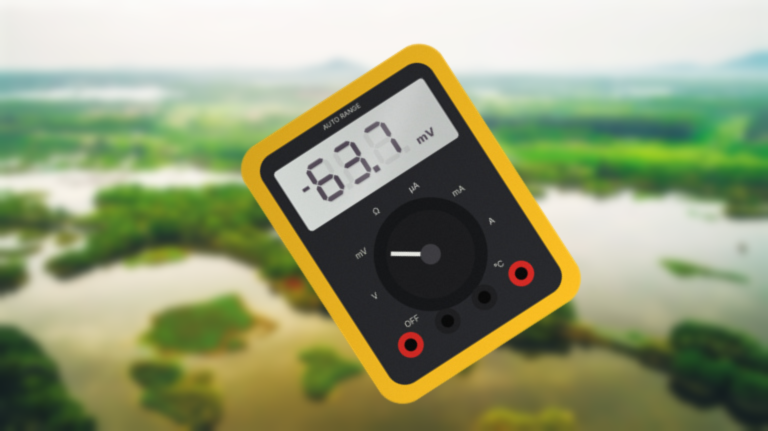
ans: {"value": -63.7, "unit": "mV"}
